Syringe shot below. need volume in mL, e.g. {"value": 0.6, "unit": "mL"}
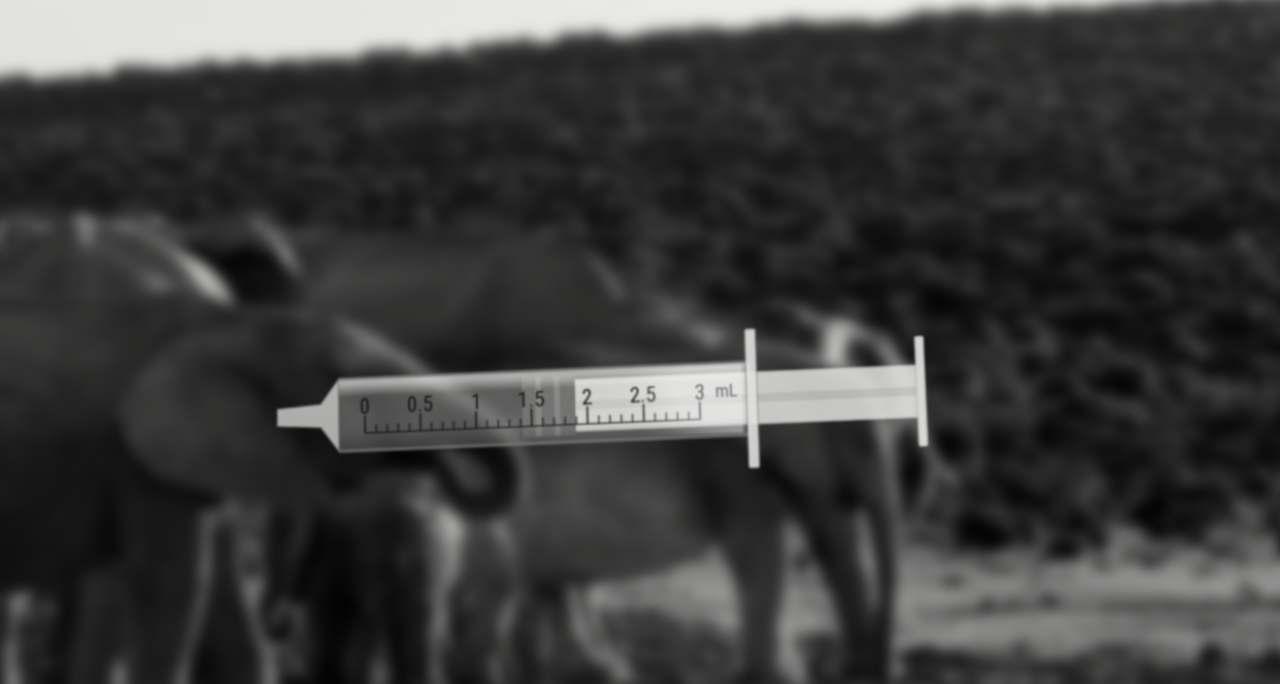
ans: {"value": 1.4, "unit": "mL"}
